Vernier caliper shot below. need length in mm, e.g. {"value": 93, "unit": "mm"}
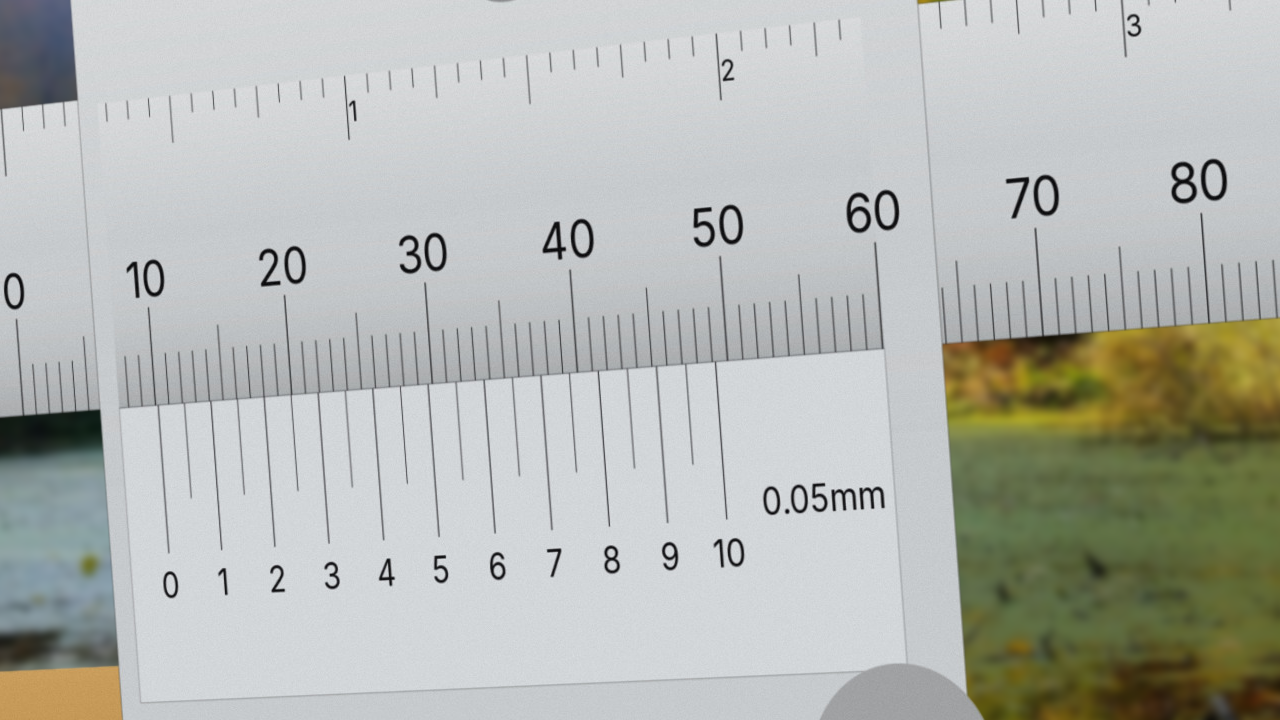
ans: {"value": 10.2, "unit": "mm"}
